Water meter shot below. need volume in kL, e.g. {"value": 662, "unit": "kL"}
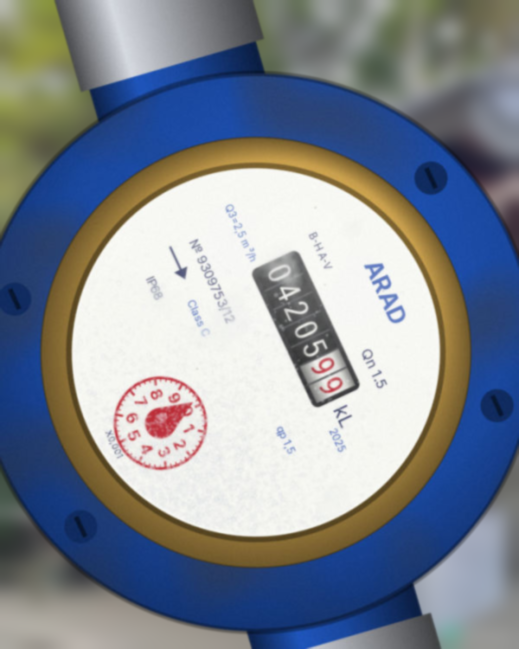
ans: {"value": 4205.989, "unit": "kL"}
